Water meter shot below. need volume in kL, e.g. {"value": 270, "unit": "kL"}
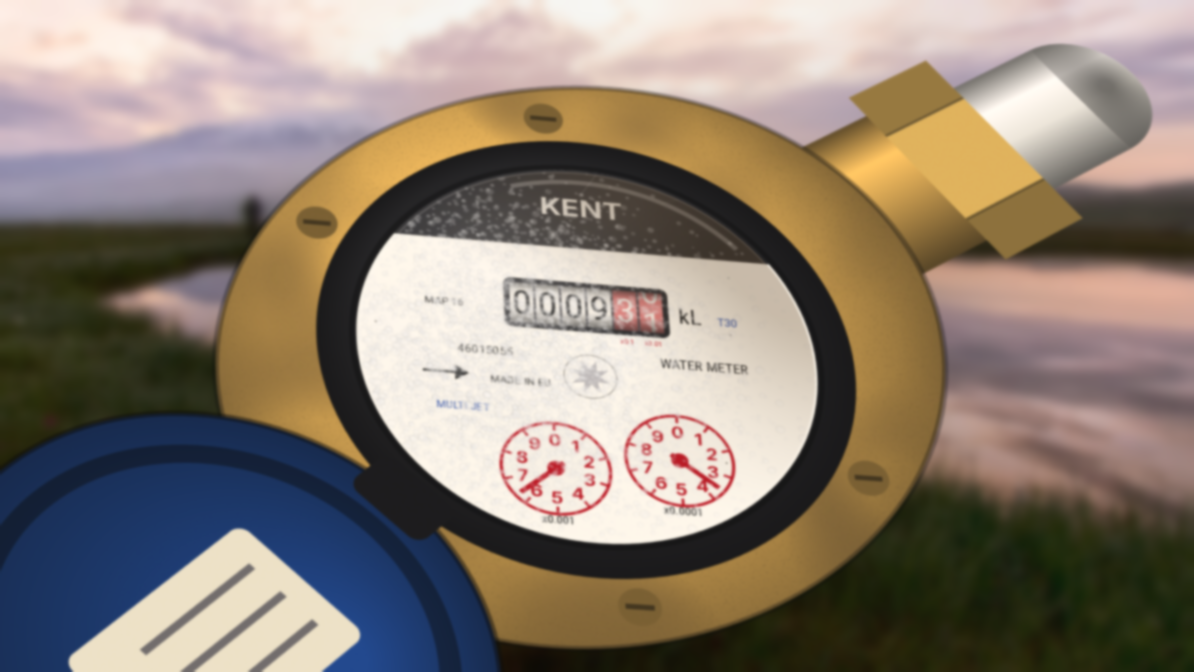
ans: {"value": 9.3063, "unit": "kL"}
